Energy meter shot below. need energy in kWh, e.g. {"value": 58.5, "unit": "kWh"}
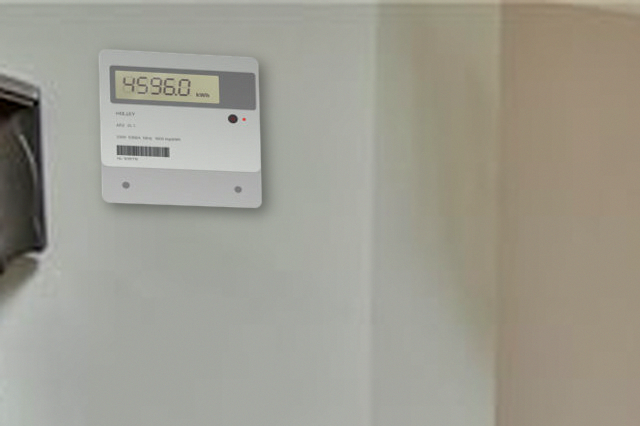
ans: {"value": 4596.0, "unit": "kWh"}
